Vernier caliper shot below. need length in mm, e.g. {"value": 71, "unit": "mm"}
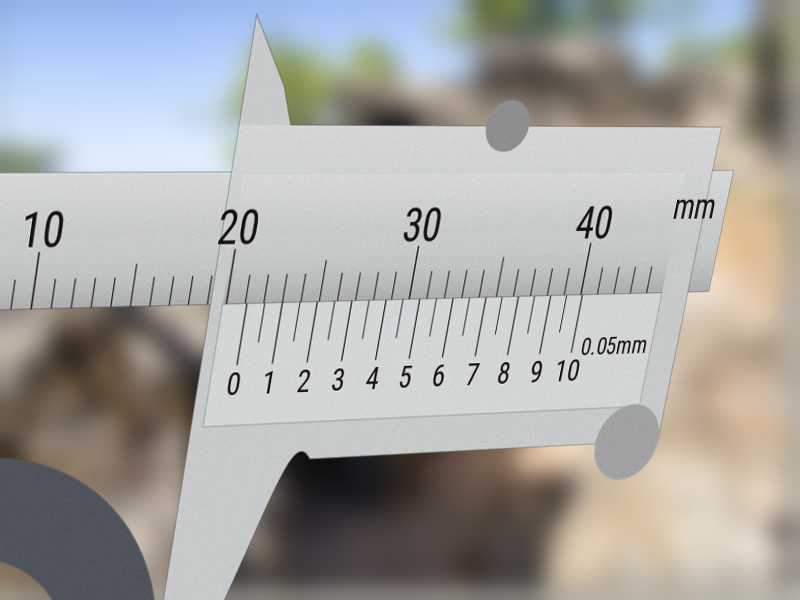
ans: {"value": 21.1, "unit": "mm"}
